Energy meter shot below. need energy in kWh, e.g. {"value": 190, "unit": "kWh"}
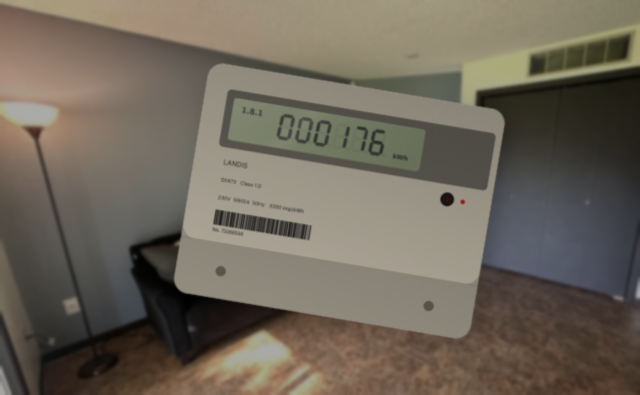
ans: {"value": 176, "unit": "kWh"}
